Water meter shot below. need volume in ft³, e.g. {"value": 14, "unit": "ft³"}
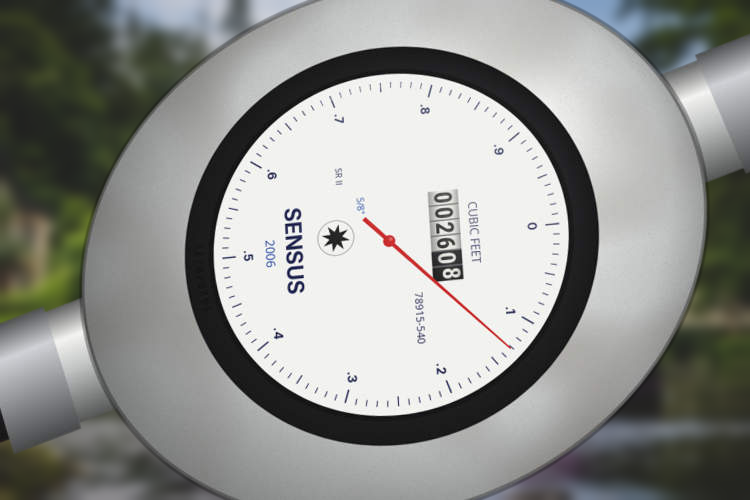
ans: {"value": 2608.13, "unit": "ft³"}
